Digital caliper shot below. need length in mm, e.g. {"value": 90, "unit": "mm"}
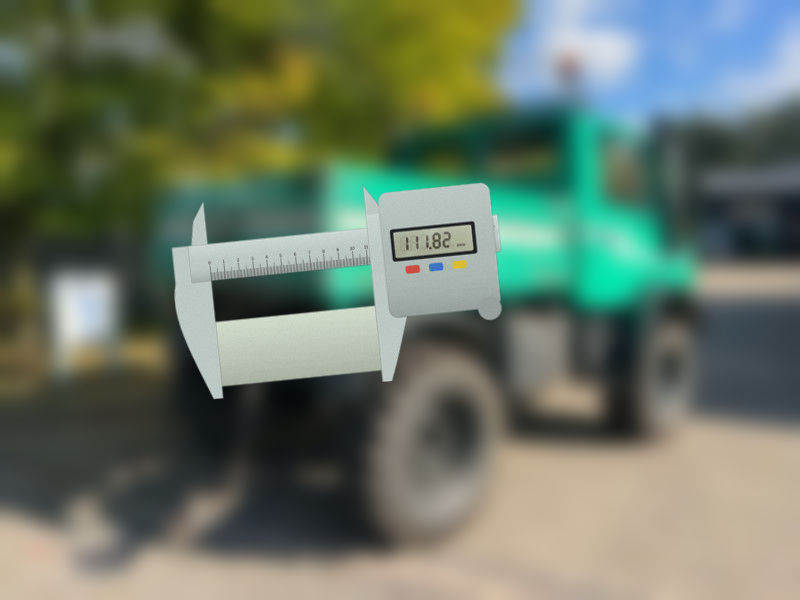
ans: {"value": 111.82, "unit": "mm"}
